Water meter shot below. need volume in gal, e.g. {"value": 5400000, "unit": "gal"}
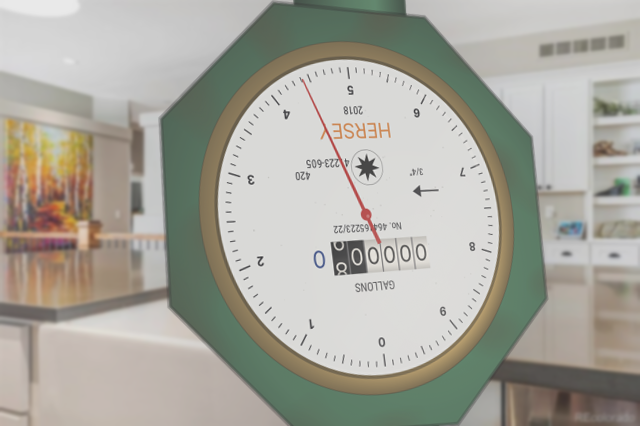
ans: {"value": 84.4, "unit": "gal"}
